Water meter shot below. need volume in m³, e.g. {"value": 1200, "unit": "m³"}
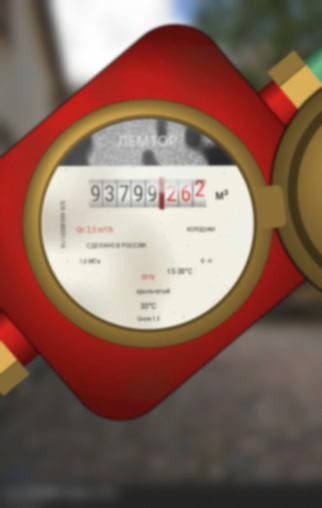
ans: {"value": 93799.262, "unit": "m³"}
